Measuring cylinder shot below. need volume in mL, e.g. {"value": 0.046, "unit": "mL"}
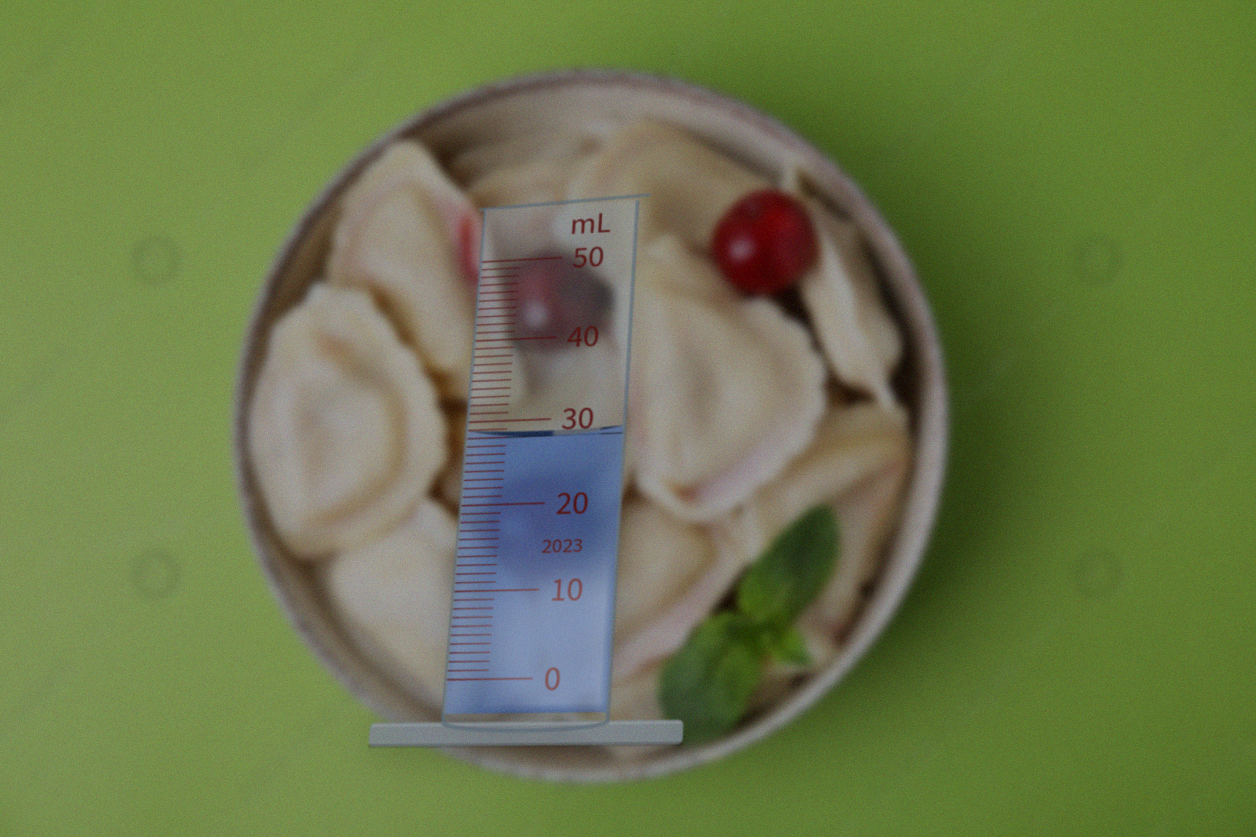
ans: {"value": 28, "unit": "mL"}
